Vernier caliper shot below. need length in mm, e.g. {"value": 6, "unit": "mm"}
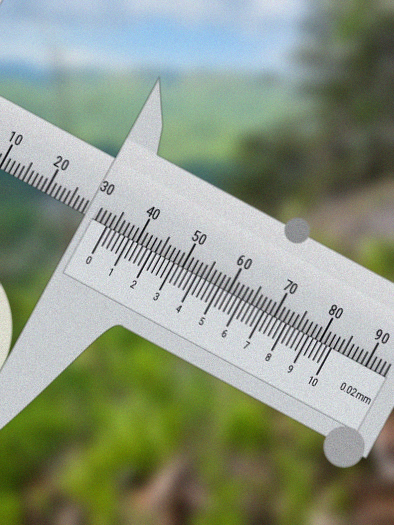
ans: {"value": 33.5, "unit": "mm"}
